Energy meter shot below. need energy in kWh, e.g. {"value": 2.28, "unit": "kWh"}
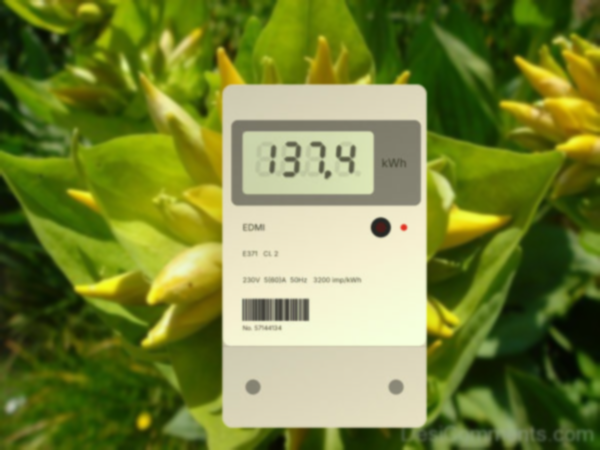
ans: {"value": 137.4, "unit": "kWh"}
